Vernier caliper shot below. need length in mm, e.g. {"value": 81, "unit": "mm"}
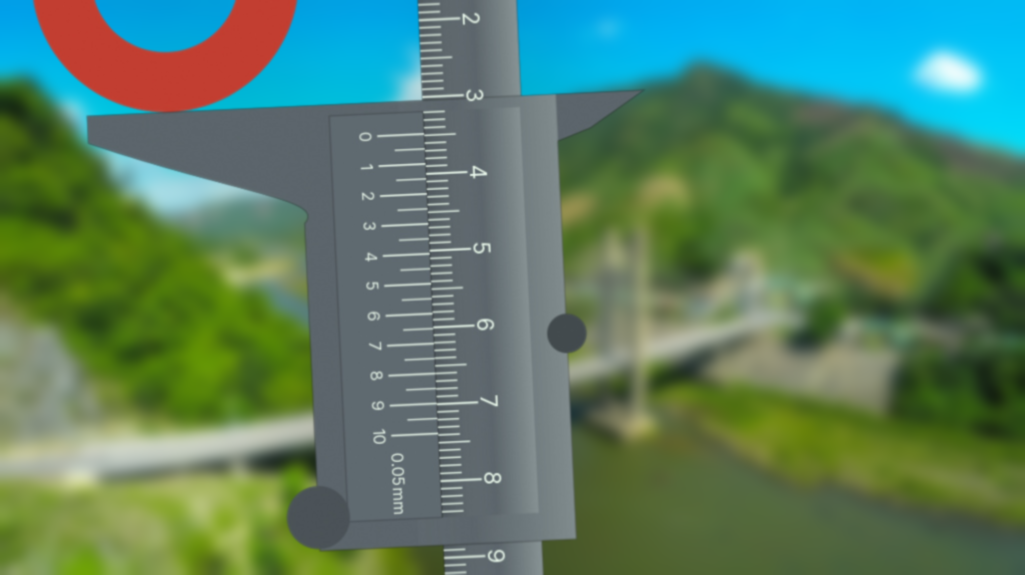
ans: {"value": 34.8, "unit": "mm"}
